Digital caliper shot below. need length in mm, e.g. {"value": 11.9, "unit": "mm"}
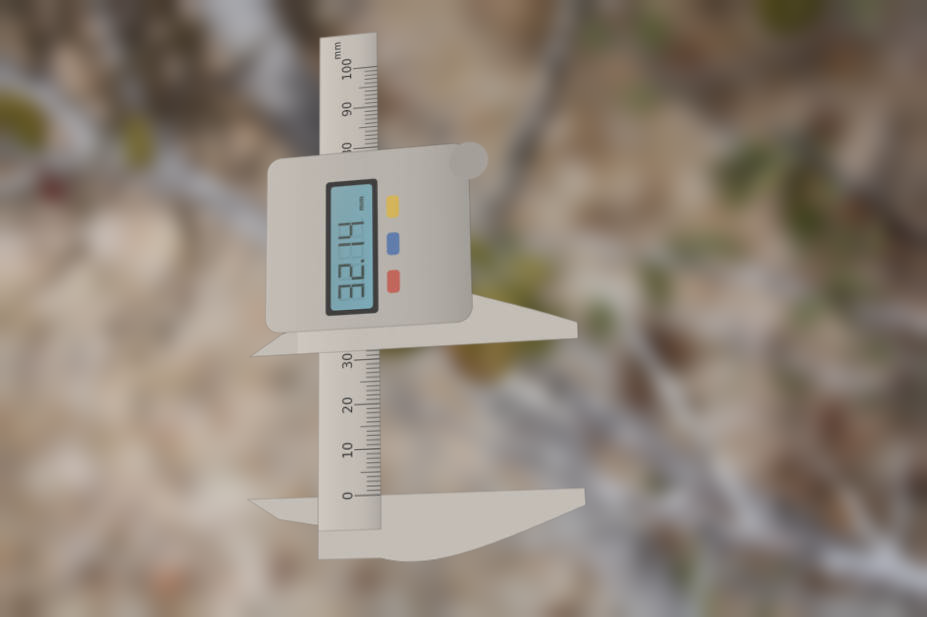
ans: {"value": 32.14, "unit": "mm"}
